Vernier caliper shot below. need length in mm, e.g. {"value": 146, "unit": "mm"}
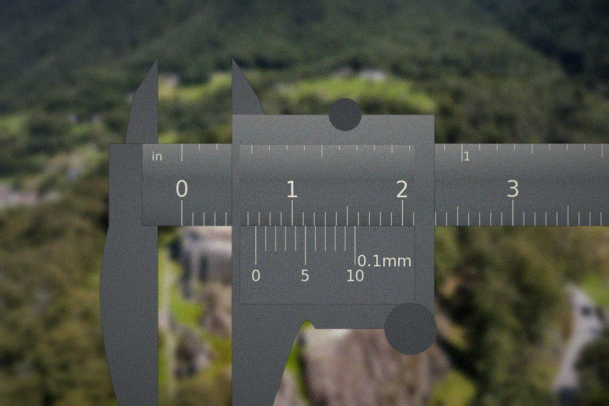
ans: {"value": 6.7, "unit": "mm"}
